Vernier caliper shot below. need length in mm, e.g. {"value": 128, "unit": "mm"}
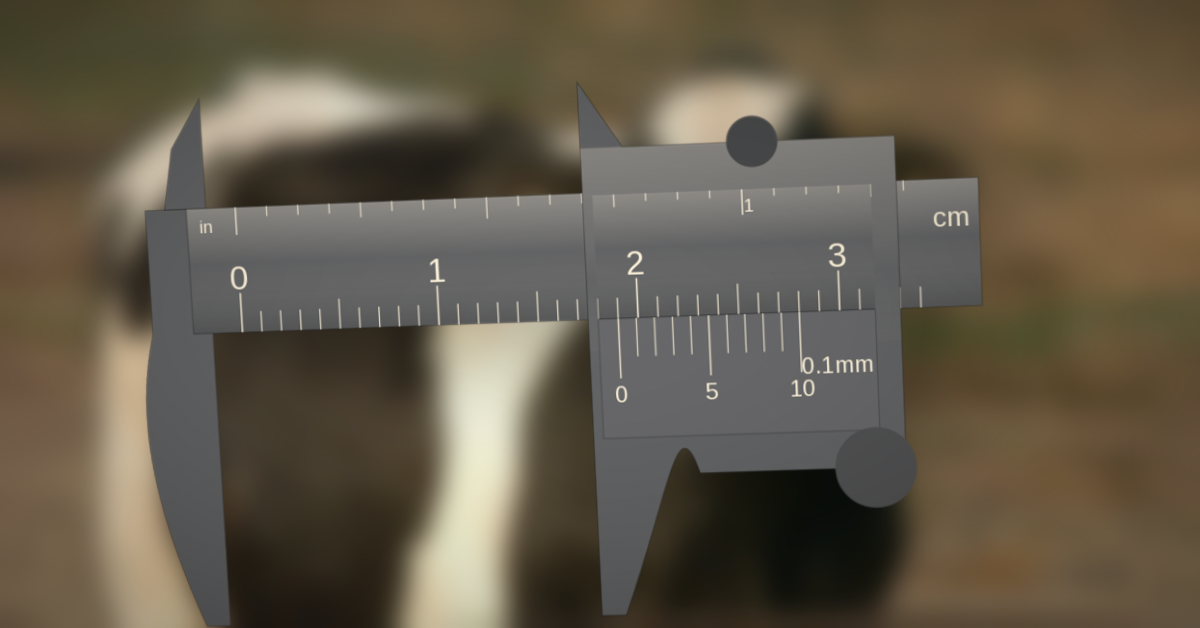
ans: {"value": 19.0, "unit": "mm"}
